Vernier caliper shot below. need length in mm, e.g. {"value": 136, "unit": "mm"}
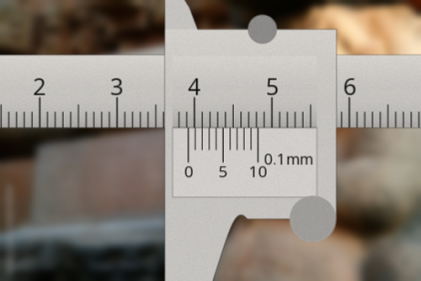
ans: {"value": 39.2, "unit": "mm"}
